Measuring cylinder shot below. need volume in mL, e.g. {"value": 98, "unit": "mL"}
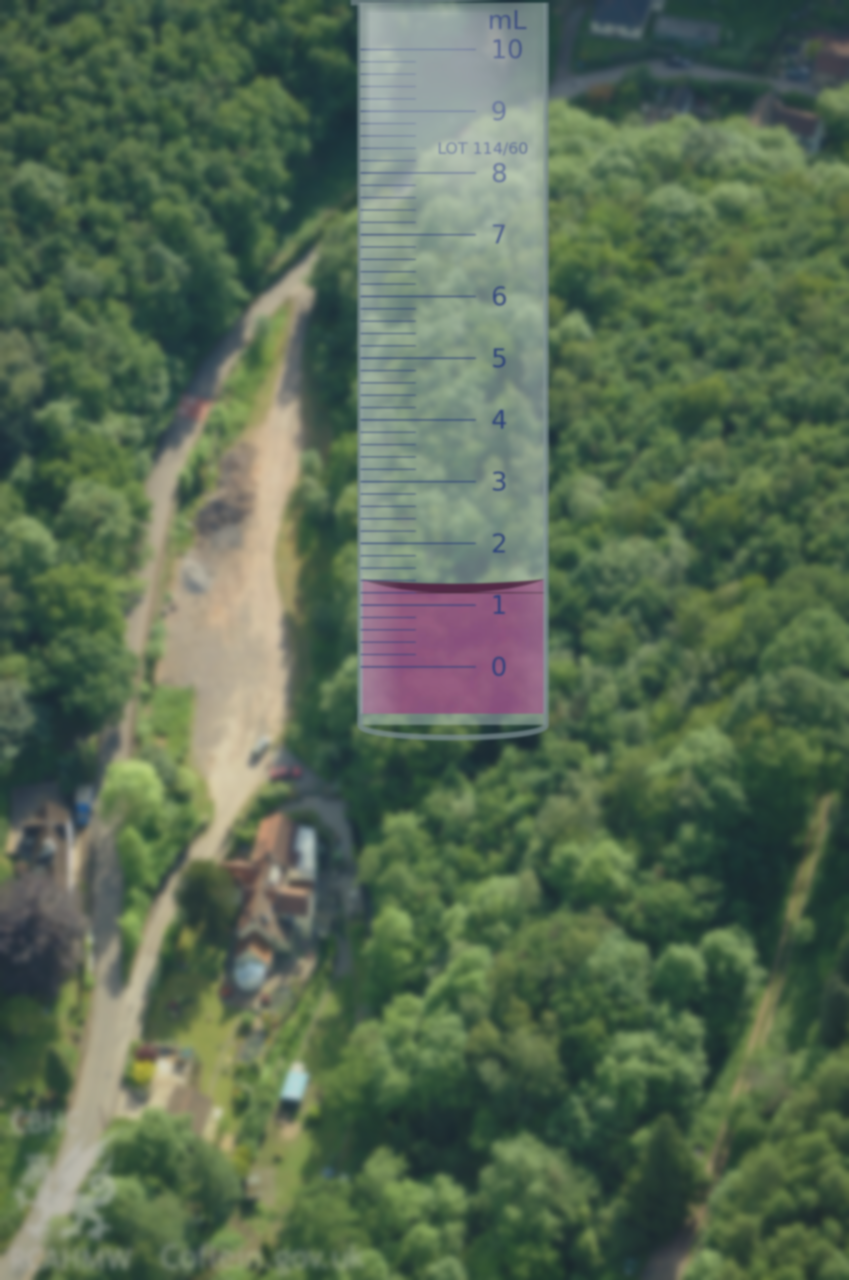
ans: {"value": 1.2, "unit": "mL"}
